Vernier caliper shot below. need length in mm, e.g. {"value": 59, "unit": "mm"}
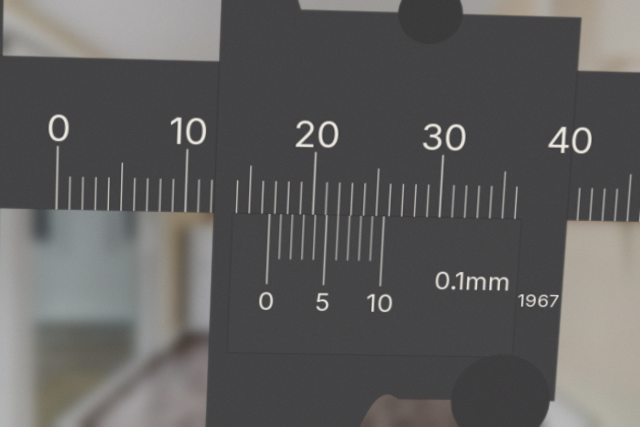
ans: {"value": 16.6, "unit": "mm"}
